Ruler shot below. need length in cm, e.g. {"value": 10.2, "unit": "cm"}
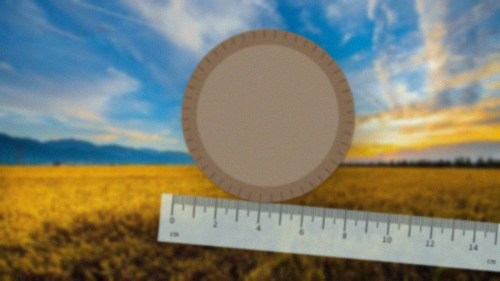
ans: {"value": 8, "unit": "cm"}
